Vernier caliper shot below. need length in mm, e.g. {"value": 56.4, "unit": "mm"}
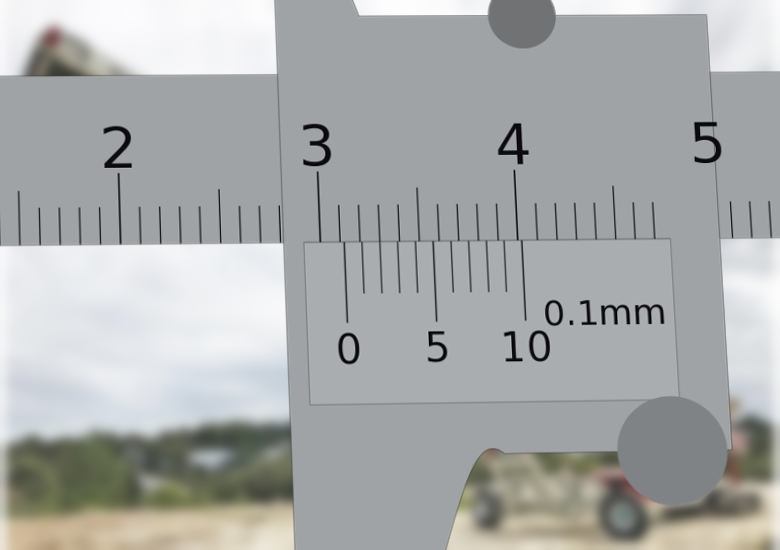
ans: {"value": 31.2, "unit": "mm"}
